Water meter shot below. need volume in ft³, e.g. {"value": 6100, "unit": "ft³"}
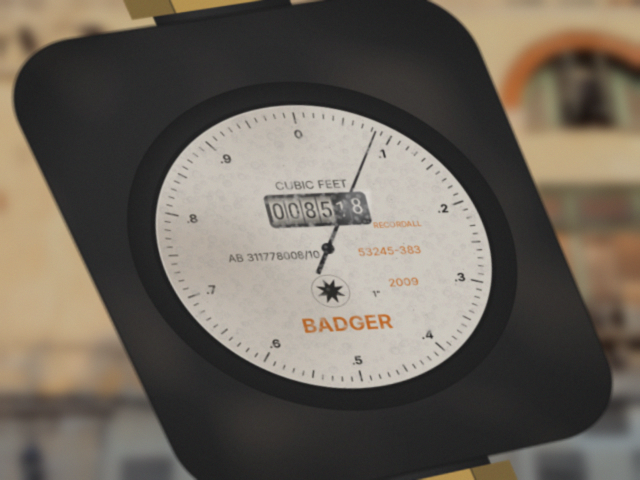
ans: {"value": 8518.08, "unit": "ft³"}
